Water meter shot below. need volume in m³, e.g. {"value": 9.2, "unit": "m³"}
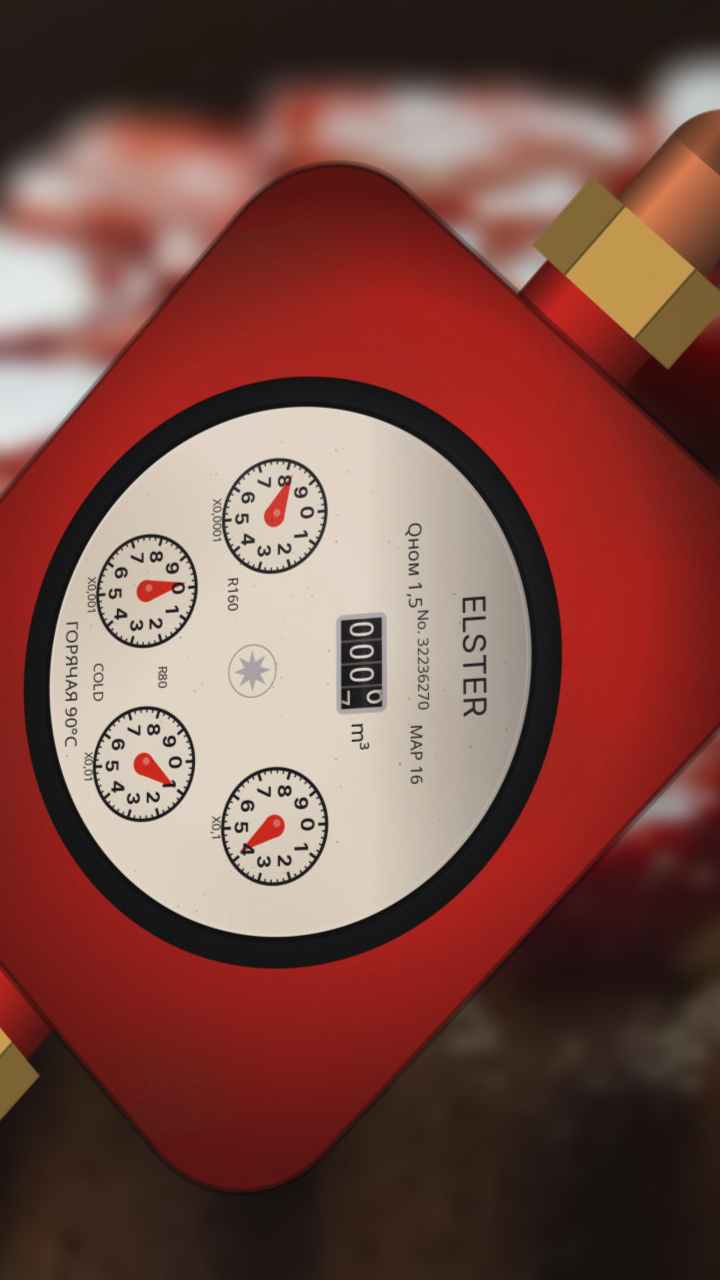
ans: {"value": 6.4098, "unit": "m³"}
